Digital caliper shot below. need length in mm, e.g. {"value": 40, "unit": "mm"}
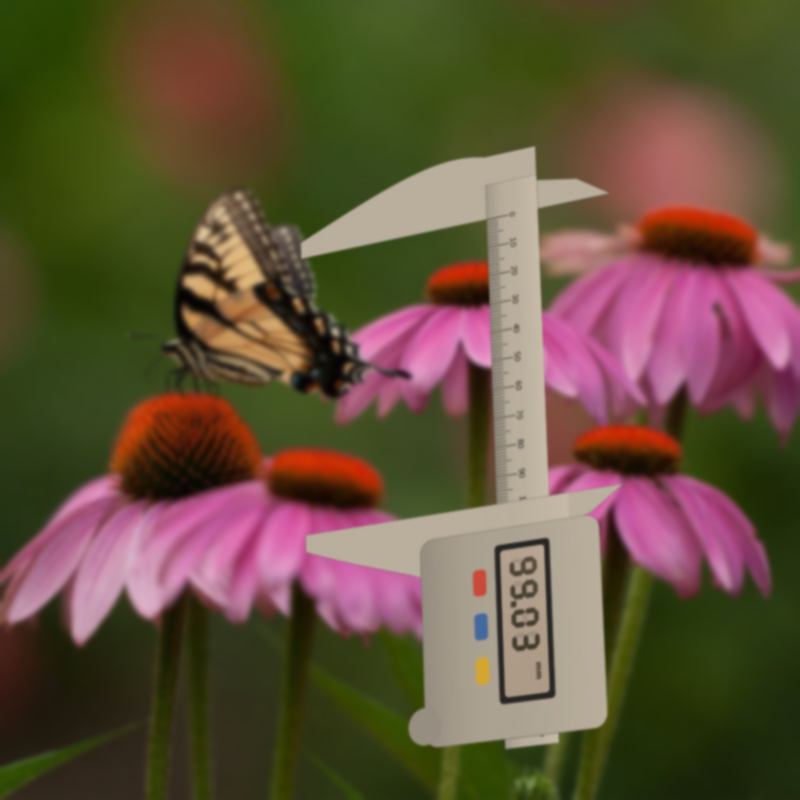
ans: {"value": 99.03, "unit": "mm"}
